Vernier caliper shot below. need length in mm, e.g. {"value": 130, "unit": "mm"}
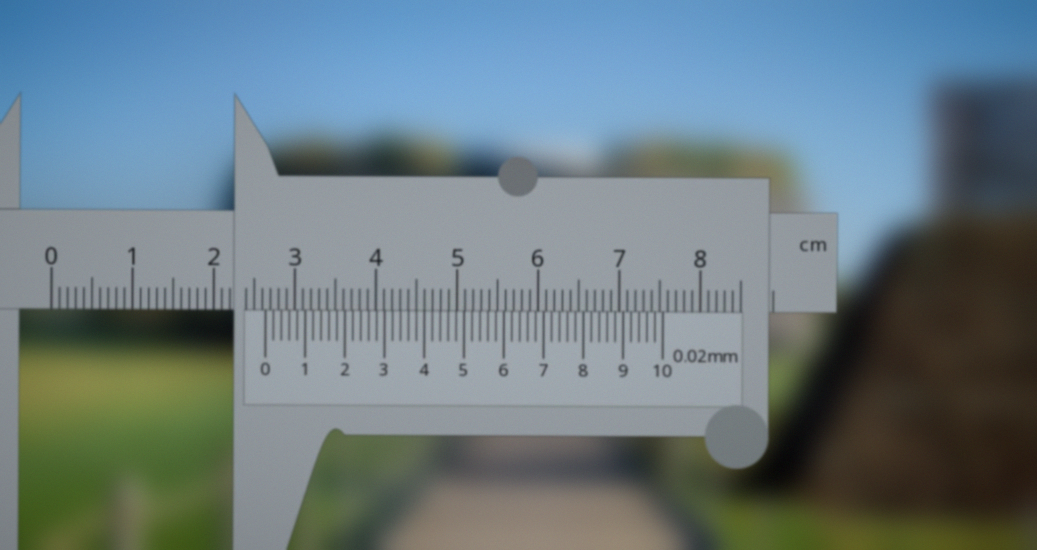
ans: {"value": 26.4, "unit": "mm"}
